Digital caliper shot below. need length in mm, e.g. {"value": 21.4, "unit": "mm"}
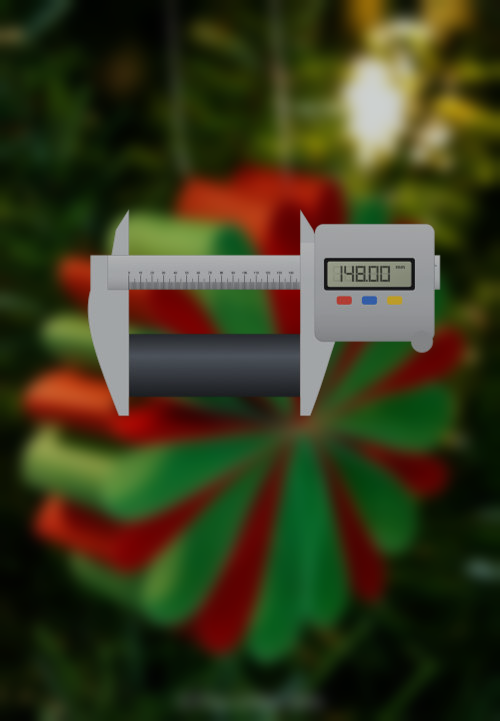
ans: {"value": 148.00, "unit": "mm"}
